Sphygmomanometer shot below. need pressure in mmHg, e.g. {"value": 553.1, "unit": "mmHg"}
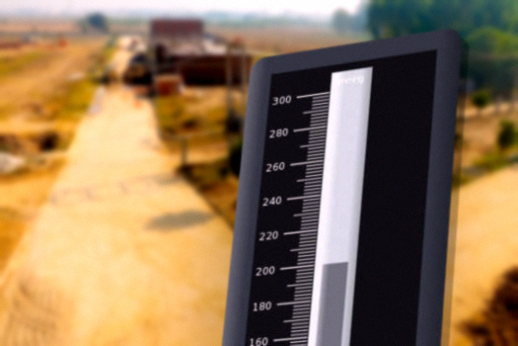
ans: {"value": 200, "unit": "mmHg"}
